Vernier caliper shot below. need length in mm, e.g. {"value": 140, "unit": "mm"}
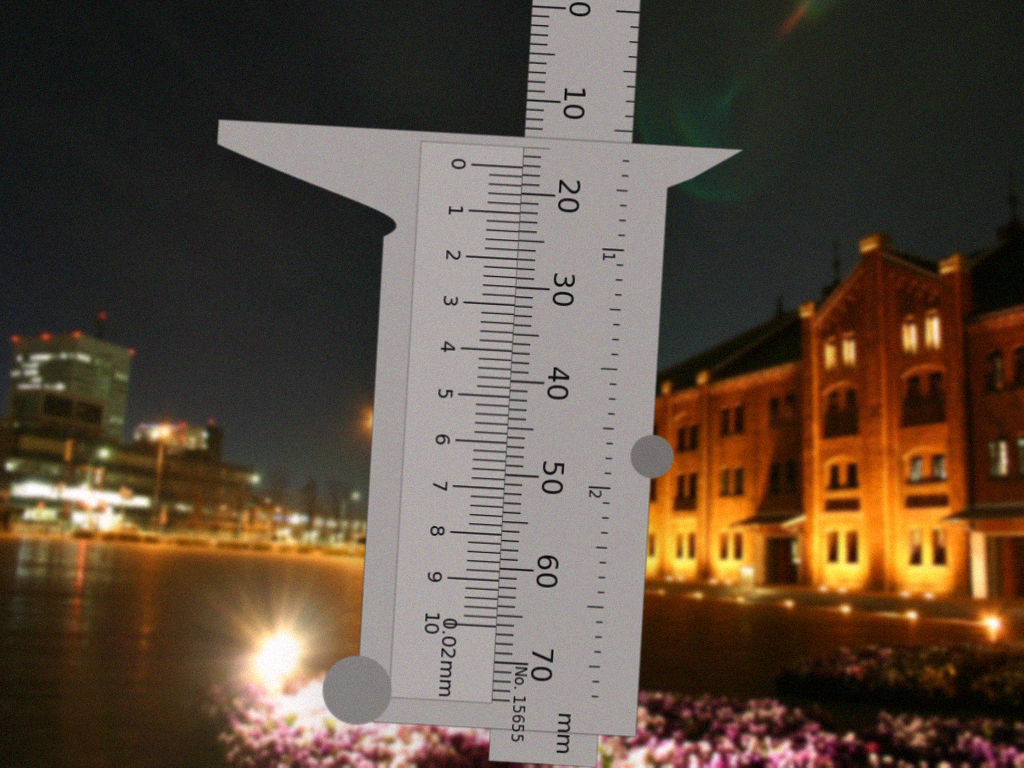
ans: {"value": 17.2, "unit": "mm"}
